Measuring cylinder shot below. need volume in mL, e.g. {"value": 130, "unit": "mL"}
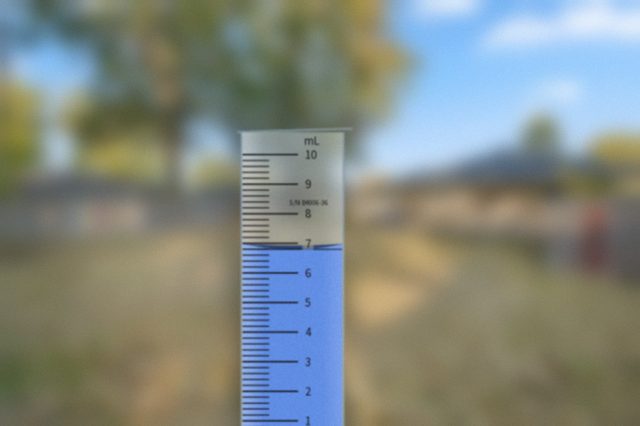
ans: {"value": 6.8, "unit": "mL"}
